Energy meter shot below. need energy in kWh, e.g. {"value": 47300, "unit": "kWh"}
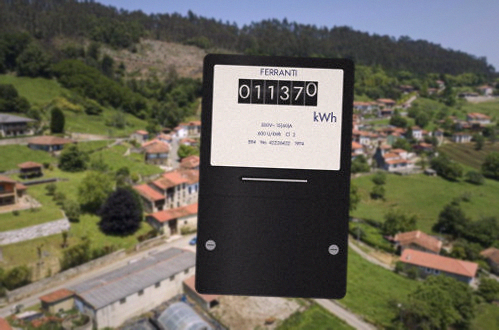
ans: {"value": 11370, "unit": "kWh"}
